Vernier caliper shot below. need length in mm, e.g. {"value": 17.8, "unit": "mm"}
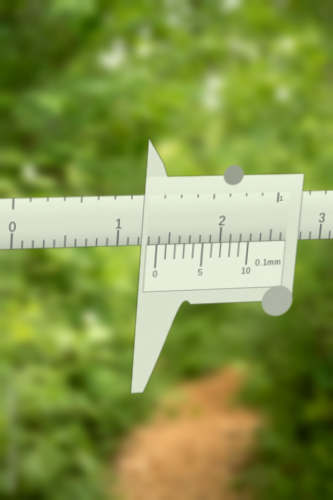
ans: {"value": 13.8, "unit": "mm"}
